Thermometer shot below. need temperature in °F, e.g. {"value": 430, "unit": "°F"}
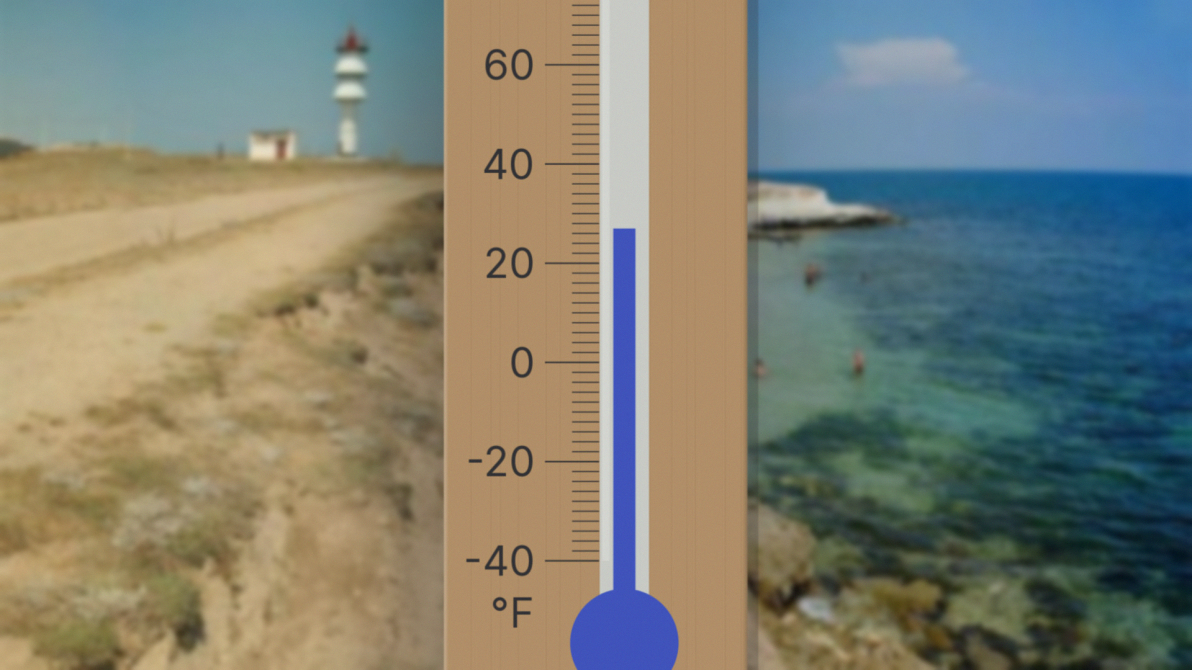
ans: {"value": 27, "unit": "°F"}
